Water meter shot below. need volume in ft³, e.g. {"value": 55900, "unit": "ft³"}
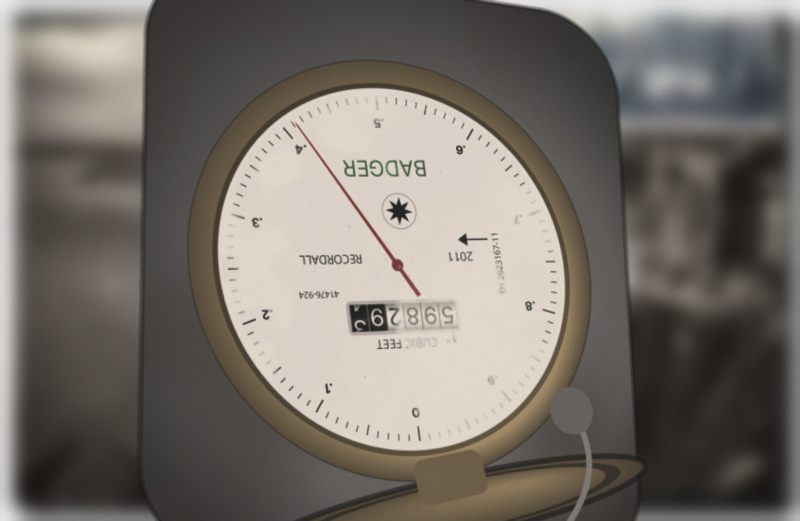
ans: {"value": 598293.41, "unit": "ft³"}
